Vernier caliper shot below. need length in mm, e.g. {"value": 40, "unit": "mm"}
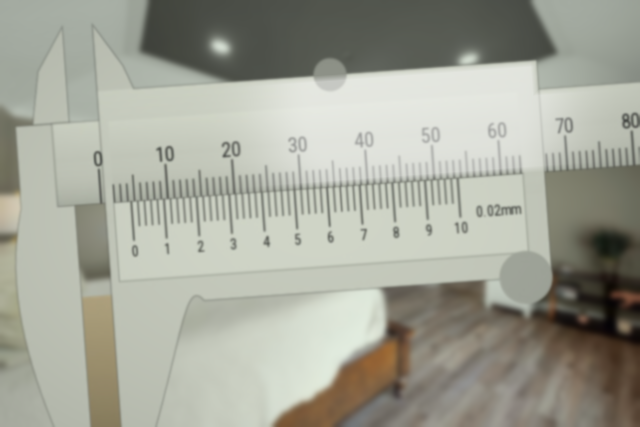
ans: {"value": 4.5, "unit": "mm"}
